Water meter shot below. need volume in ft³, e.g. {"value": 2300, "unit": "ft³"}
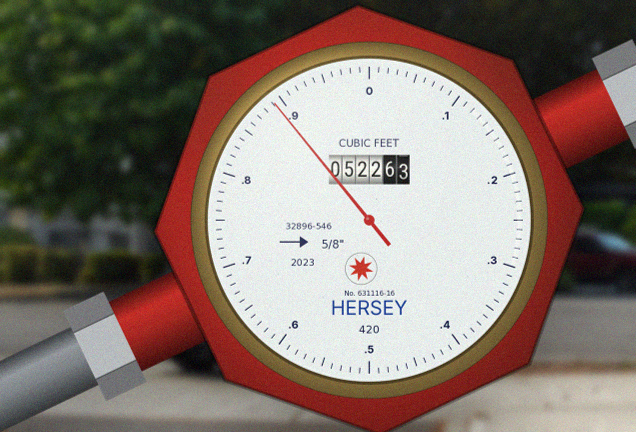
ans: {"value": 52262.89, "unit": "ft³"}
